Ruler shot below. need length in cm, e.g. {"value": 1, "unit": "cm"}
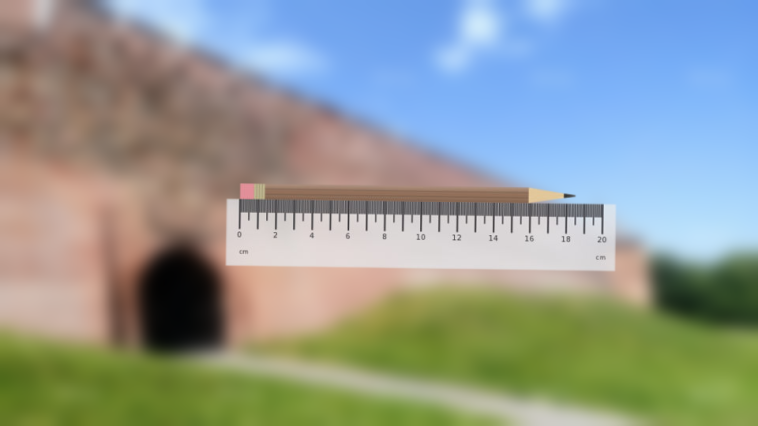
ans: {"value": 18.5, "unit": "cm"}
